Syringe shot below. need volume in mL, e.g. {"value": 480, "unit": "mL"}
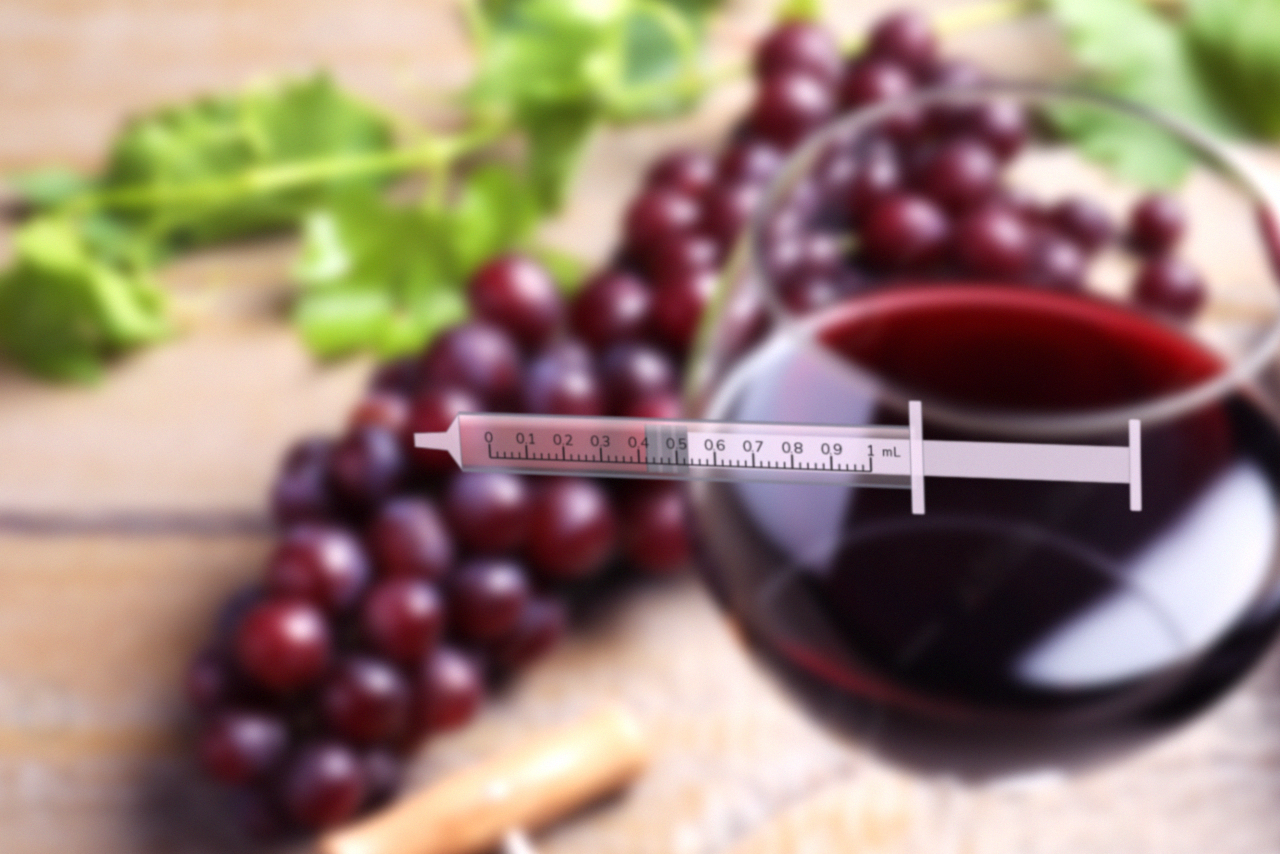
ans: {"value": 0.42, "unit": "mL"}
